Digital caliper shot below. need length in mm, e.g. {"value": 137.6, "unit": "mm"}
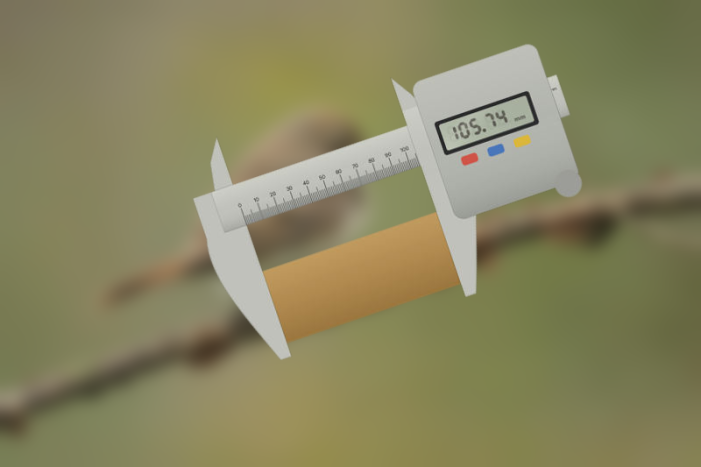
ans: {"value": 105.74, "unit": "mm"}
